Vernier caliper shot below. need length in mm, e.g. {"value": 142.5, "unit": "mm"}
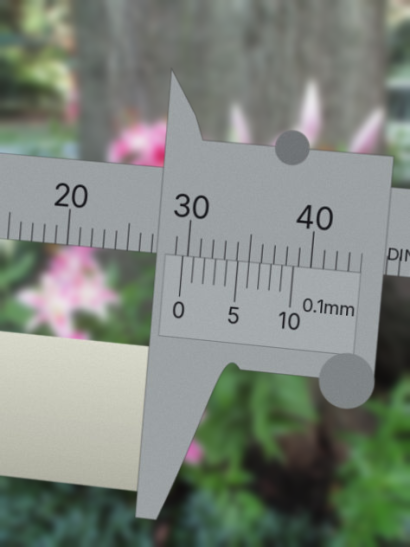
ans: {"value": 29.6, "unit": "mm"}
